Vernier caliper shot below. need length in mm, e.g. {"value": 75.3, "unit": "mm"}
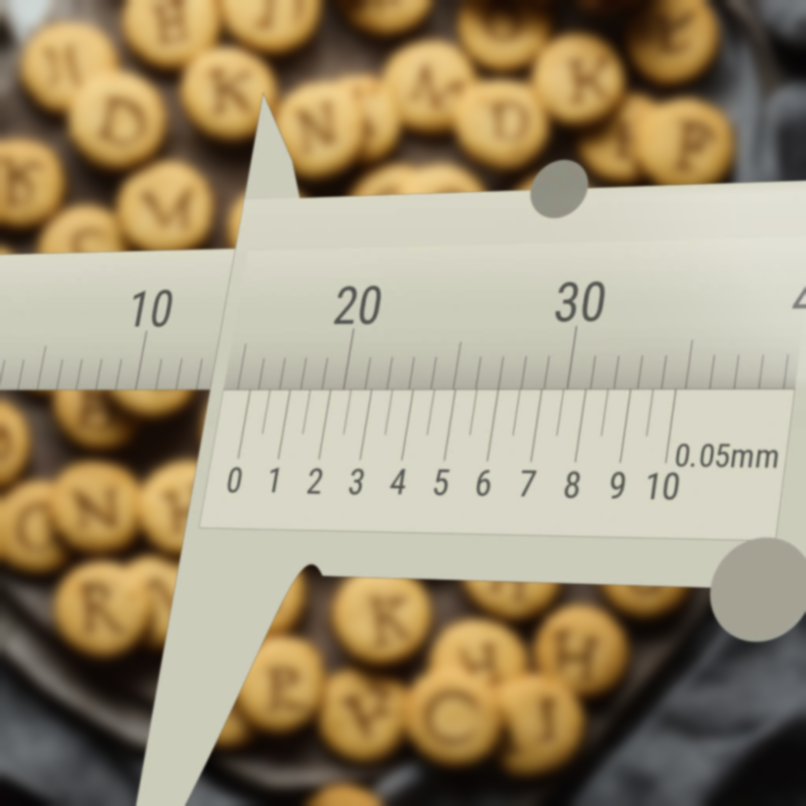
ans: {"value": 15.6, "unit": "mm"}
